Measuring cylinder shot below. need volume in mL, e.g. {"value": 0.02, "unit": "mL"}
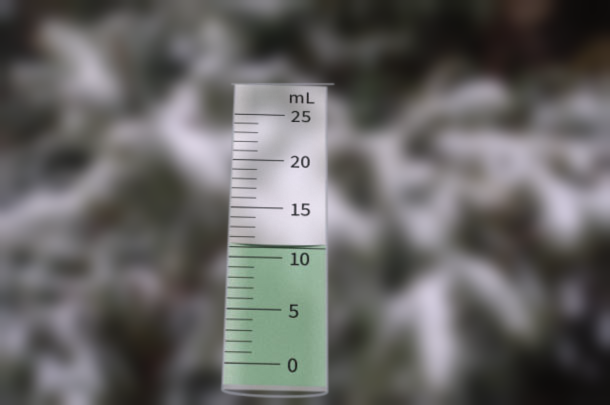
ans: {"value": 11, "unit": "mL"}
